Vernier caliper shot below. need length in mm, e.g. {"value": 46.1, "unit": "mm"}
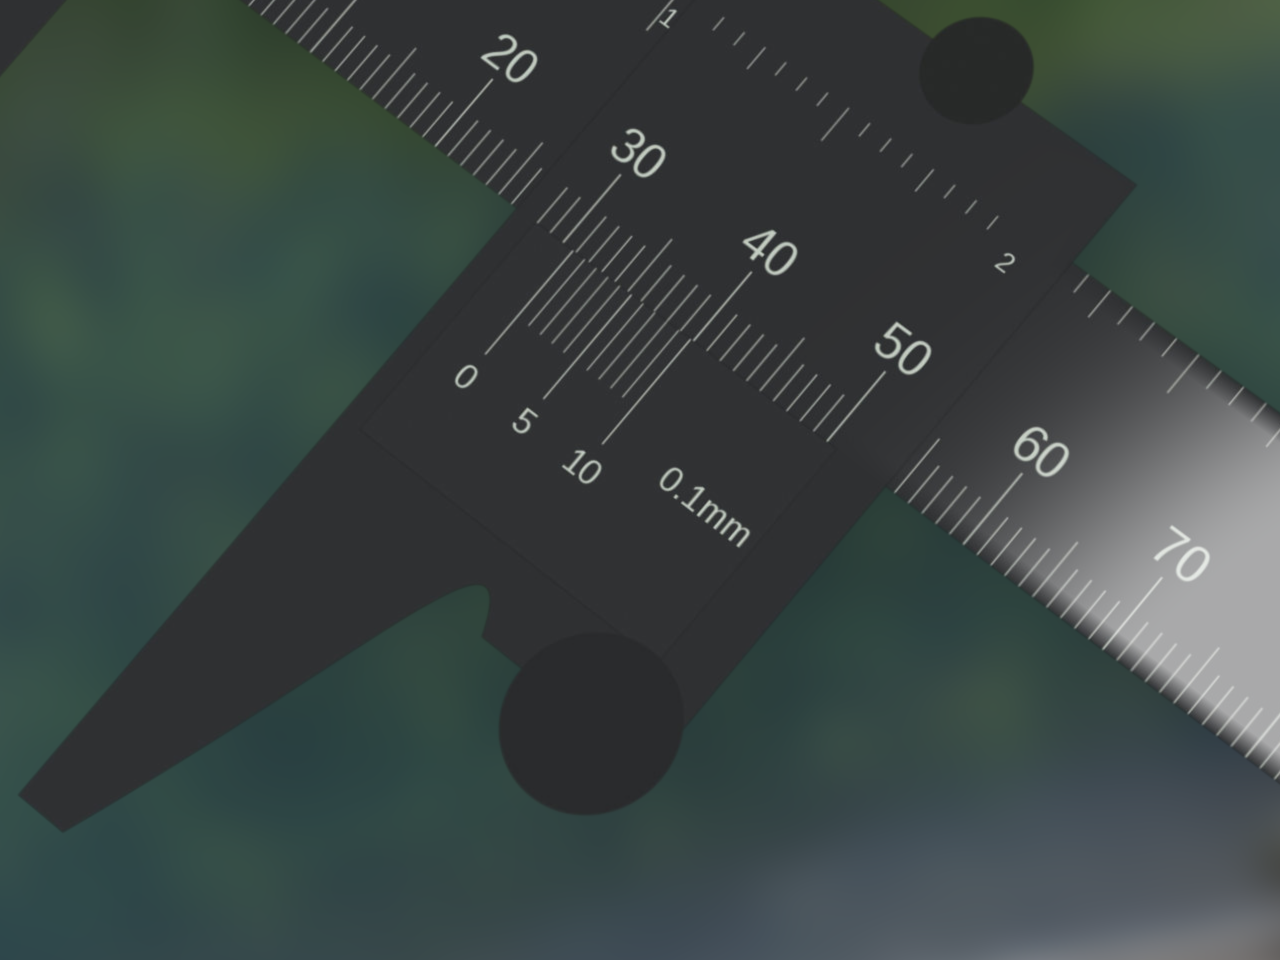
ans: {"value": 30.8, "unit": "mm"}
